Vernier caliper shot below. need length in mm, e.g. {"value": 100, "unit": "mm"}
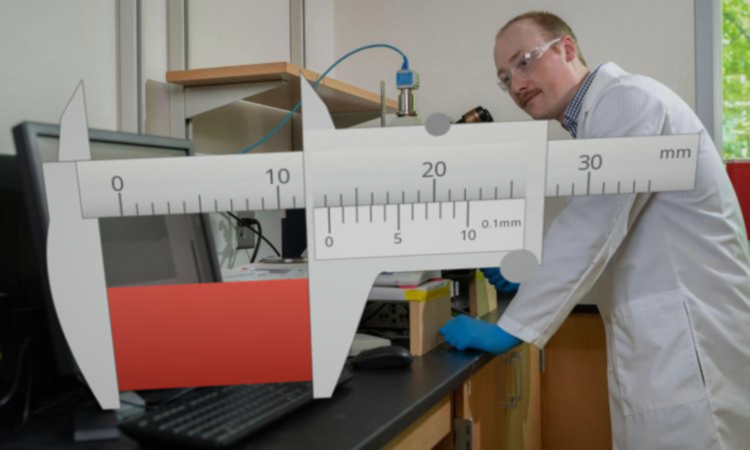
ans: {"value": 13.2, "unit": "mm"}
